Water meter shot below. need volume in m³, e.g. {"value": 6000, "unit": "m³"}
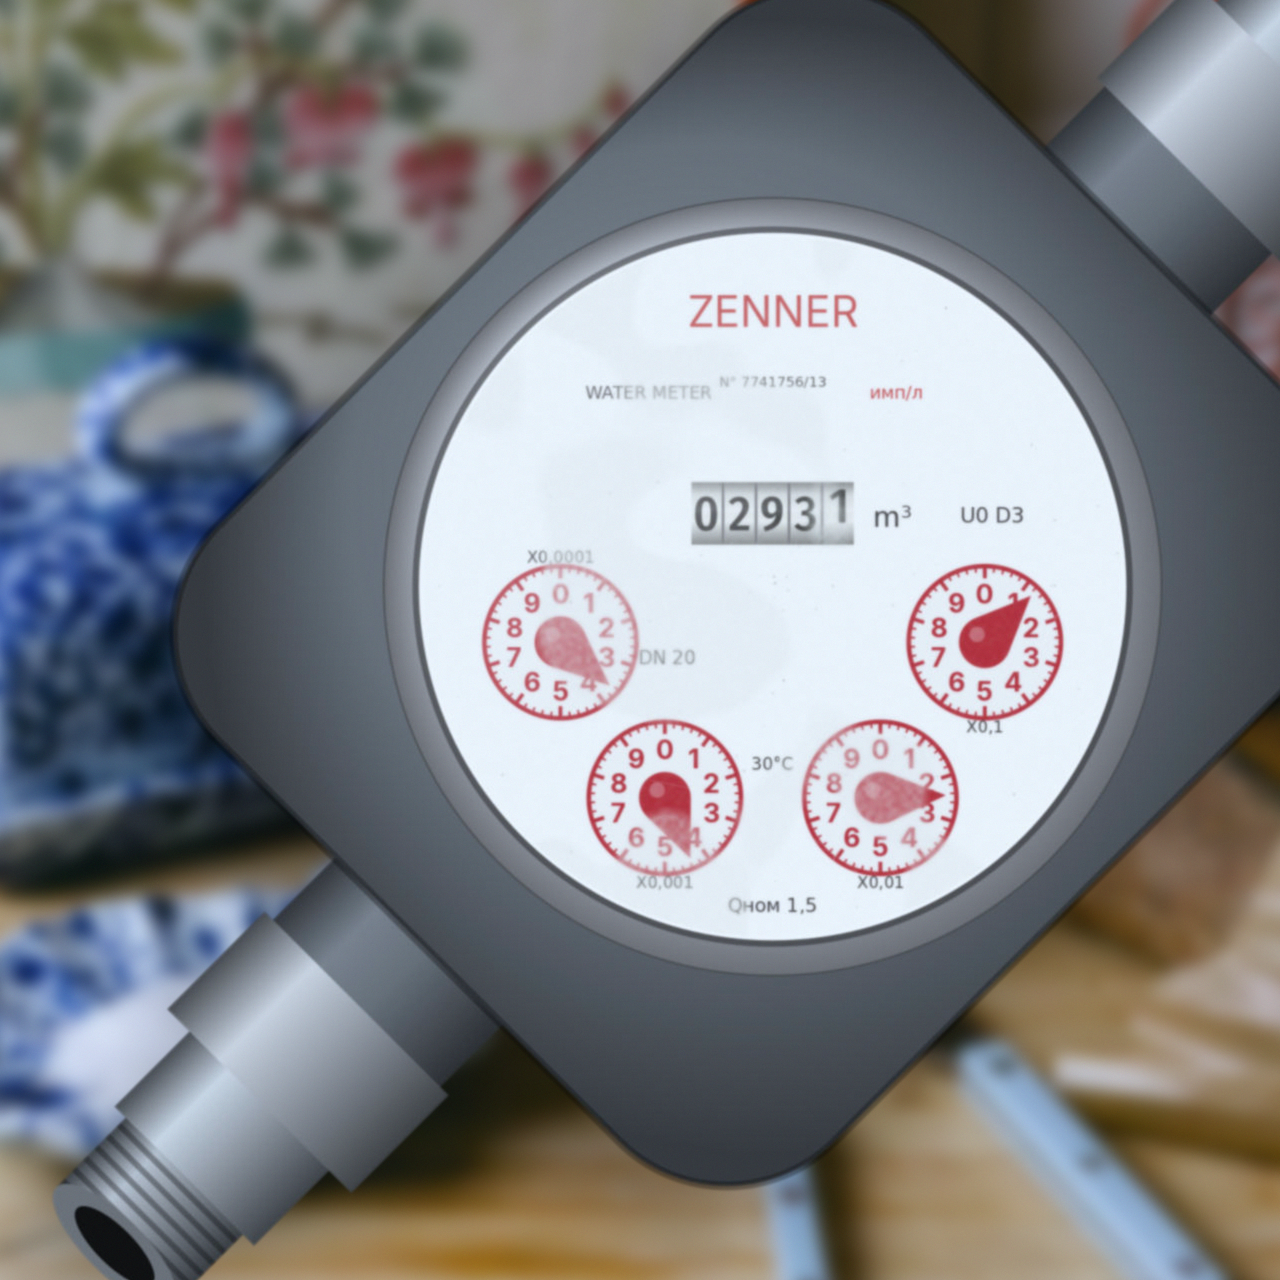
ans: {"value": 2931.1243, "unit": "m³"}
